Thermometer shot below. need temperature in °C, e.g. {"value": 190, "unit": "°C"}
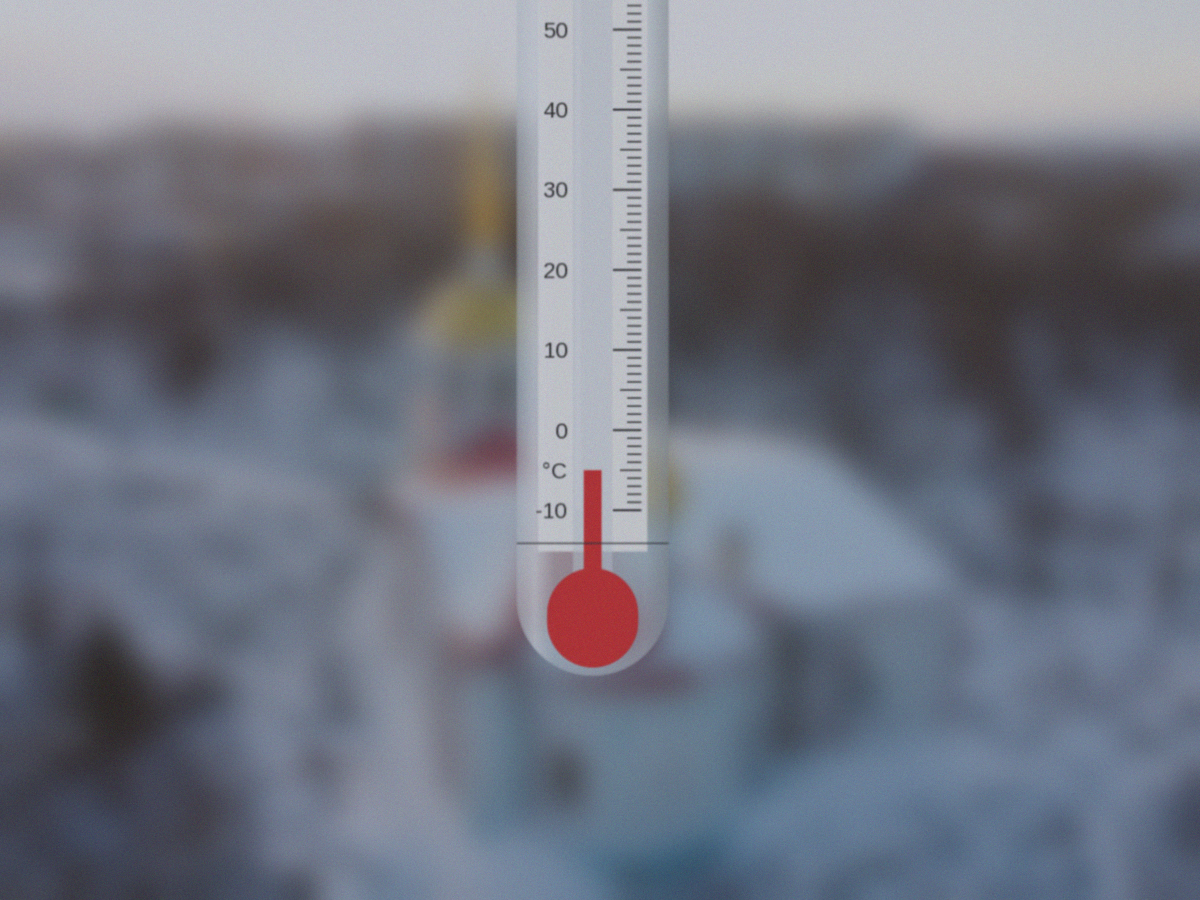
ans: {"value": -5, "unit": "°C"}
